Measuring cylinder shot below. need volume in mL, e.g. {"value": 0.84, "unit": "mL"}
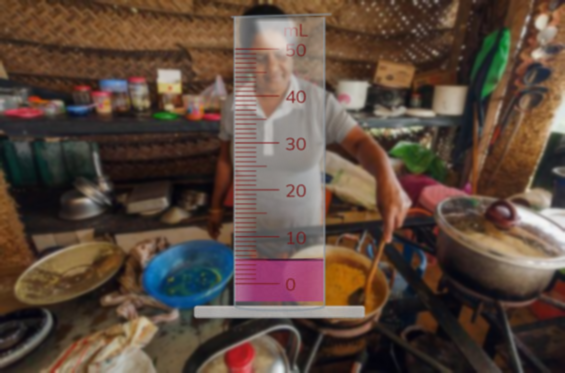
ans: {"value": 5, "unit": "mL"}
